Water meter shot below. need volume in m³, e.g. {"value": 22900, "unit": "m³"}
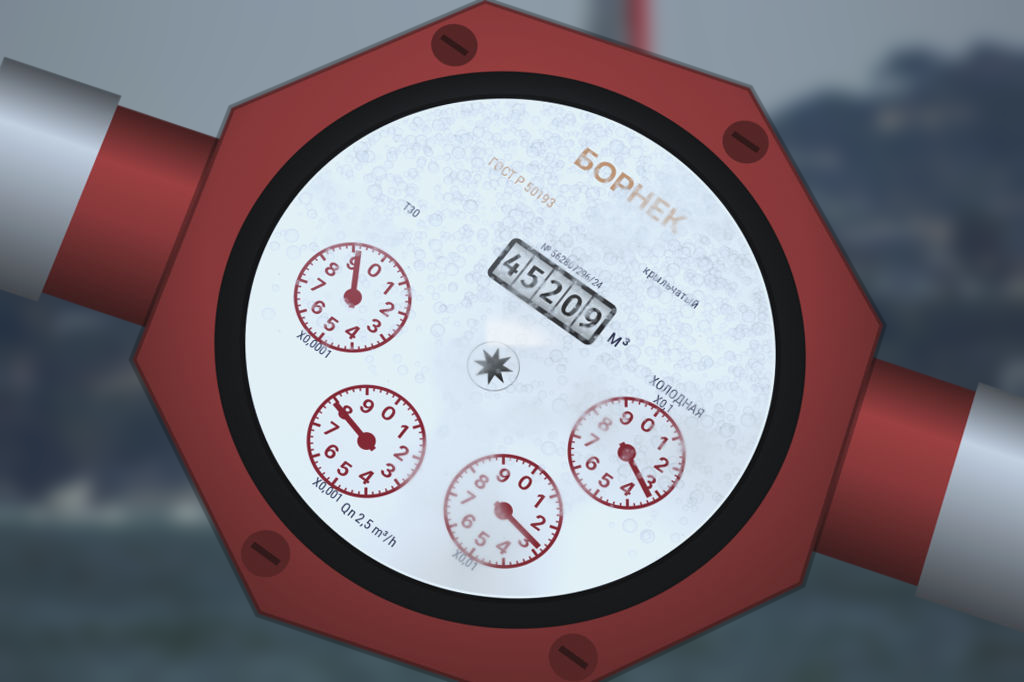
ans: {"value": 45209.3279, "unit": "m³"}
